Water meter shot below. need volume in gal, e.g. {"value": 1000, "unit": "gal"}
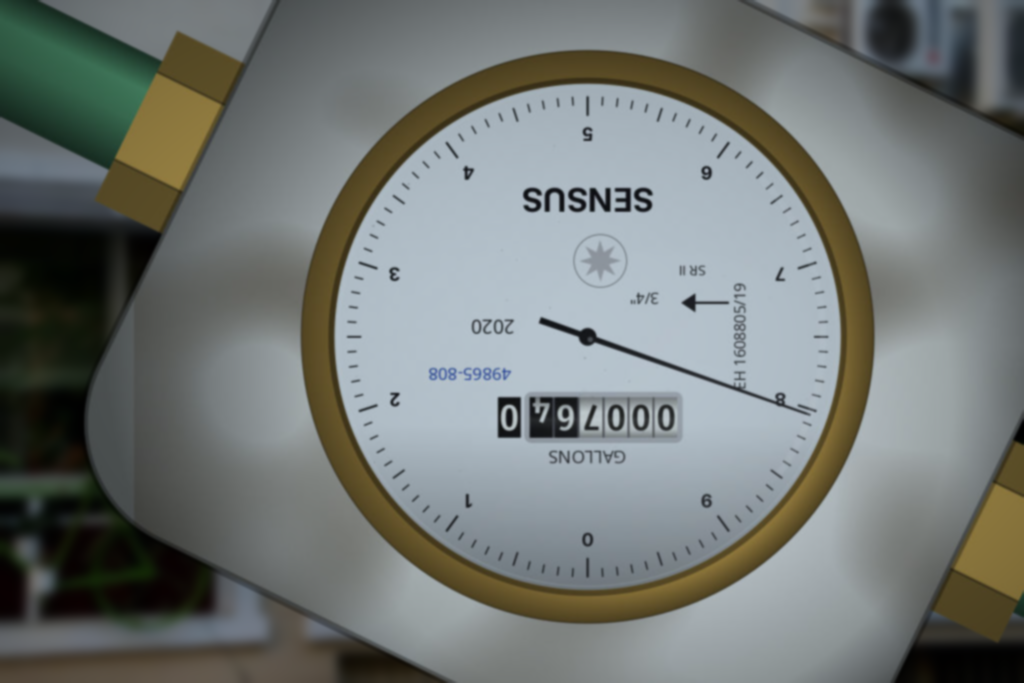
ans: {"value": 7638.0, "unit": "gal"}
